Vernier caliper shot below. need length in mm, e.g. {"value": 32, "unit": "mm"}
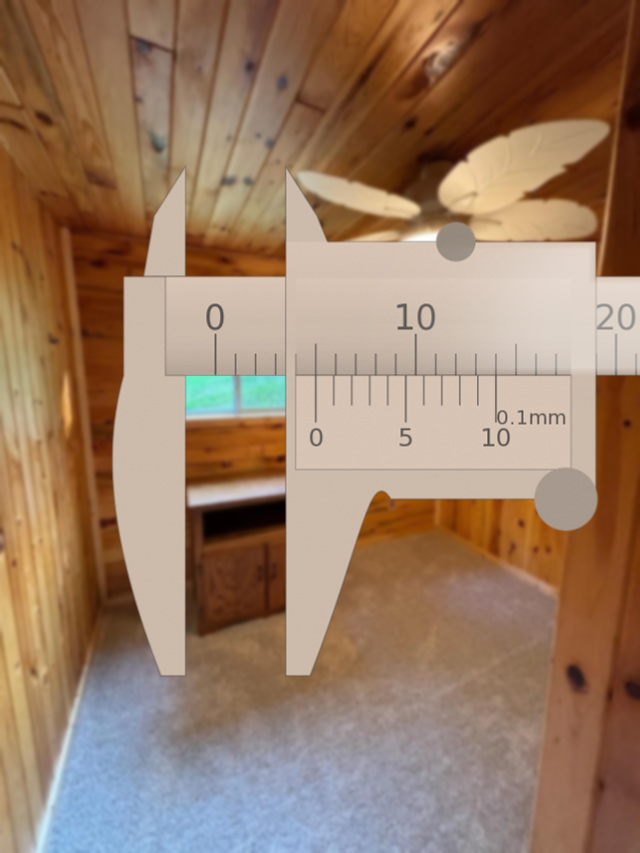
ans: {"value": 5.0, "unit": "mm"}
